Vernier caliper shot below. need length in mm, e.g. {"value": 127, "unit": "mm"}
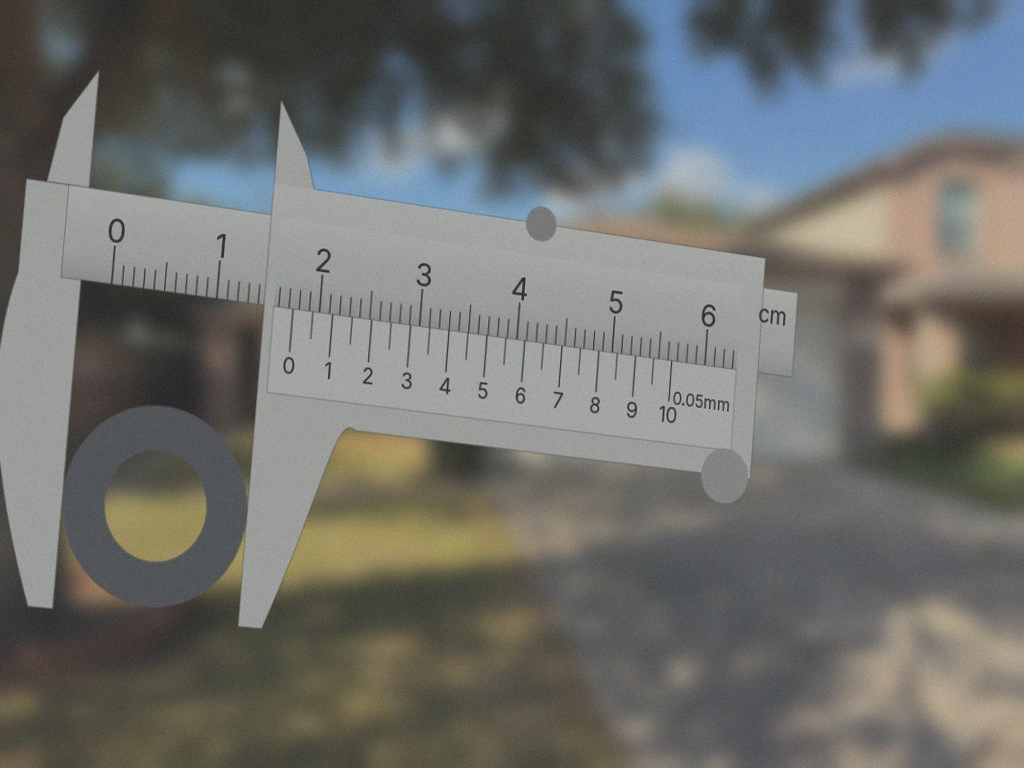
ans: {"value": 17.4, "unit": "mm"}
